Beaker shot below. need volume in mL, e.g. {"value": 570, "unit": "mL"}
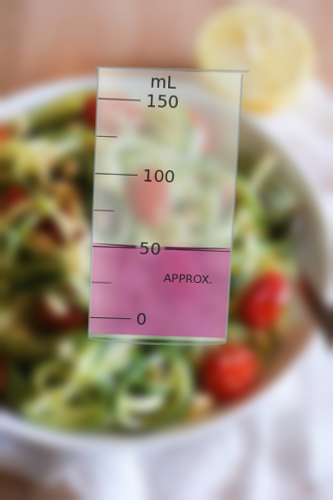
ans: {"value": 50, "unit": "mL"}
